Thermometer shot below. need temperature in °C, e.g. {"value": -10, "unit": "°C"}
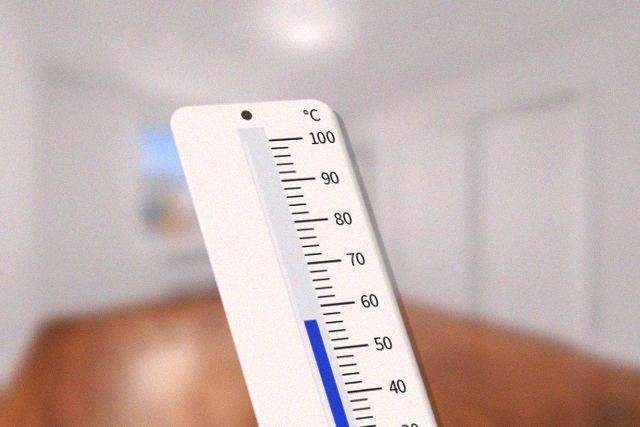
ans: {"value": 57, "unit": "°C"}
